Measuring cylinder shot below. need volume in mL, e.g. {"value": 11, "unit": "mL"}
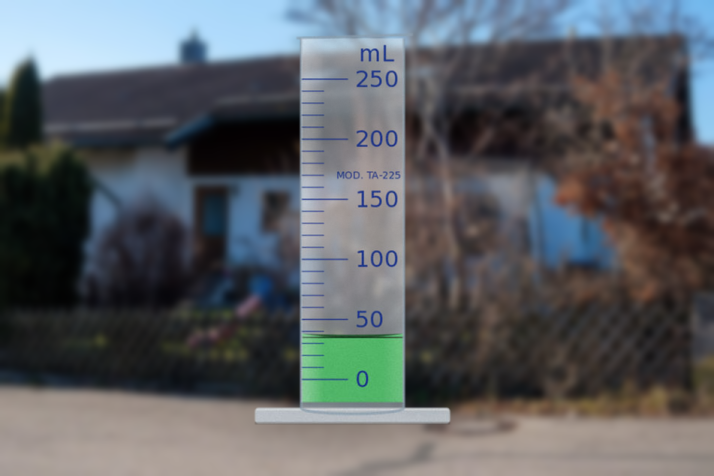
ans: {"value": 35, "unit": "mL"}
